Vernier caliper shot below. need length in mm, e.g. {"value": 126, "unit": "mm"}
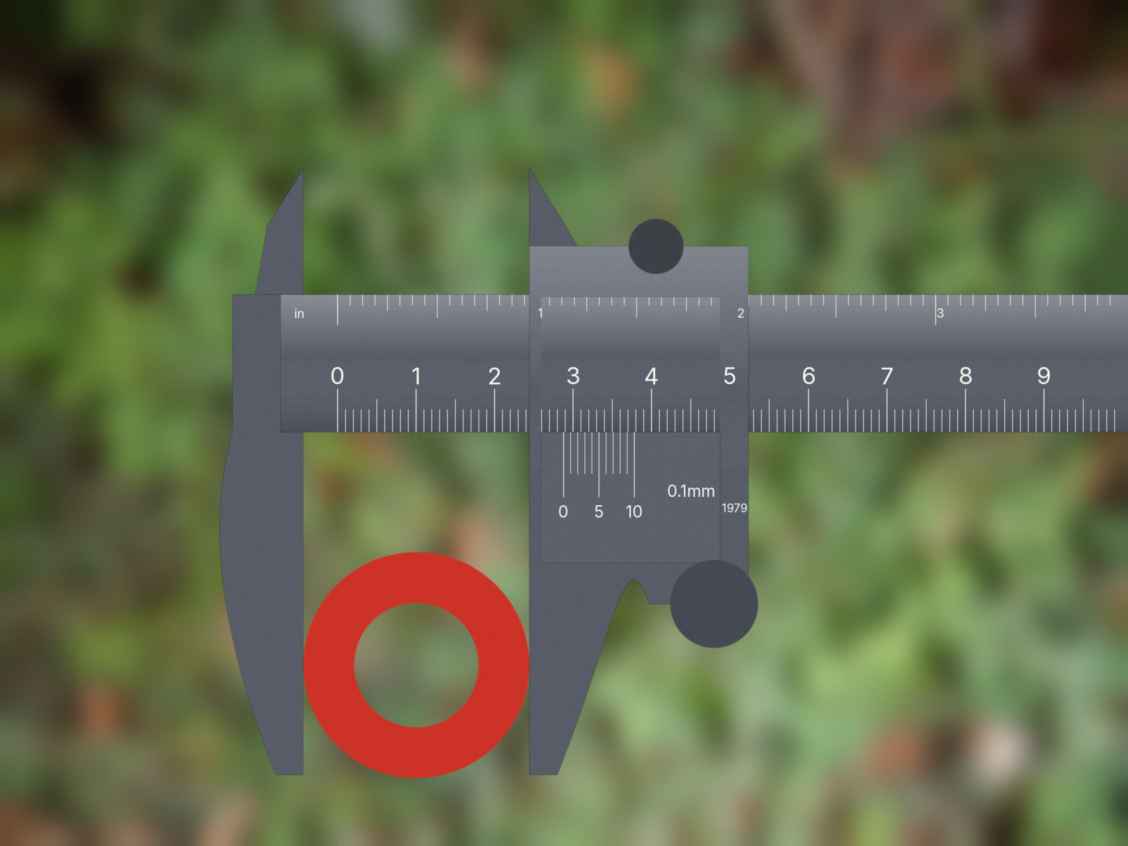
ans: {"value": 28.8, "unit": "mm"}
